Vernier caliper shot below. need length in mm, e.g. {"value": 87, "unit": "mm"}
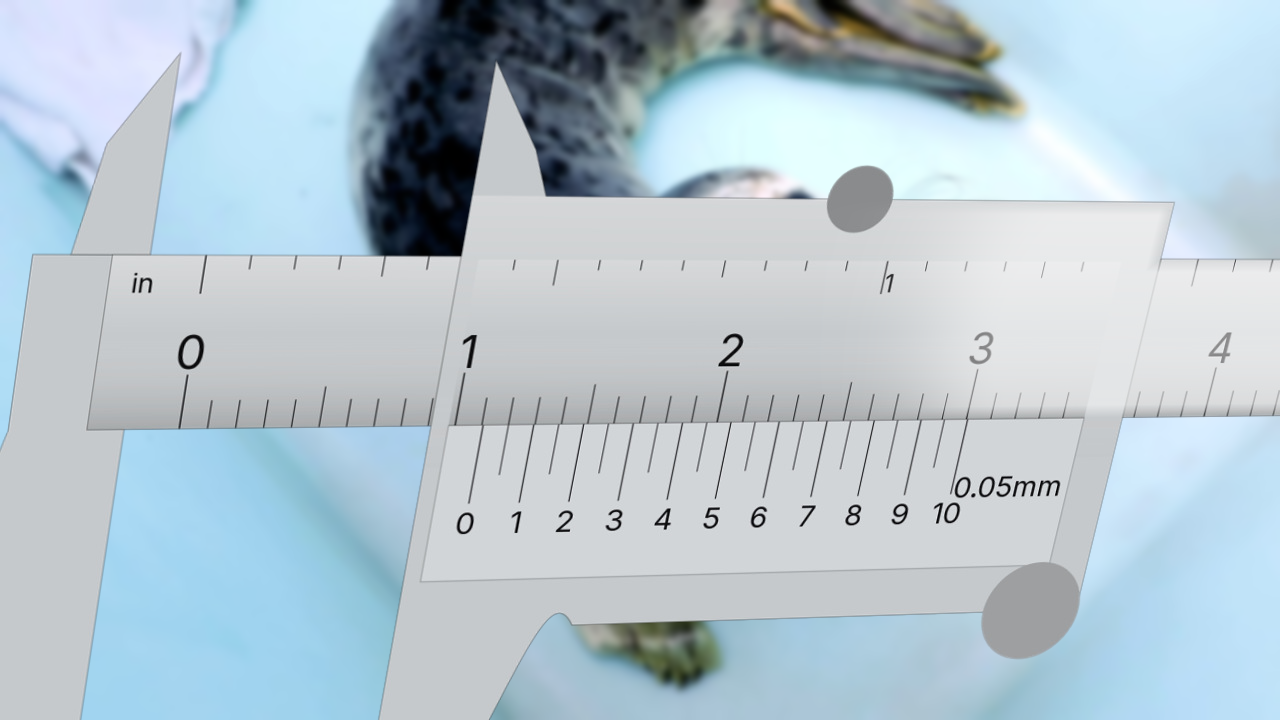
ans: {"value": 11.05, "unit": "mm"}
